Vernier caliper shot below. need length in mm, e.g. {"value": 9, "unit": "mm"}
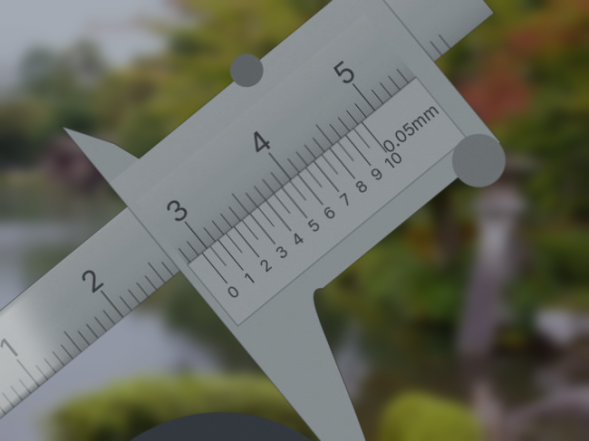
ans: {"value": 29.4, "unit": "mm"}
